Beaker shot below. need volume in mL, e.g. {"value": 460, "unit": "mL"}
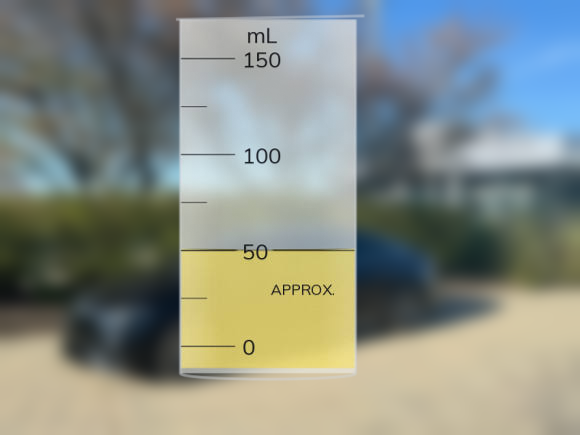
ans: {"value": 50, "unit": "mL"}
